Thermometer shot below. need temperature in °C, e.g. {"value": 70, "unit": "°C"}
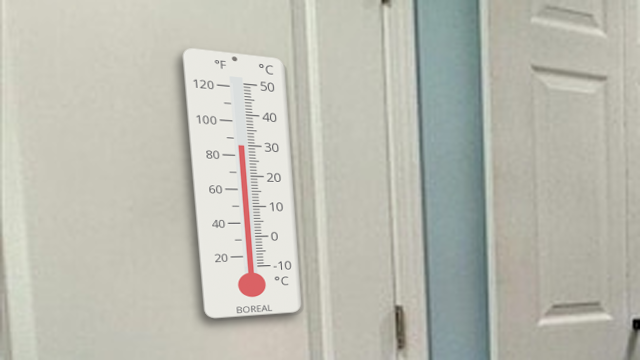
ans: {"value": 30, "unit": "°C"}
